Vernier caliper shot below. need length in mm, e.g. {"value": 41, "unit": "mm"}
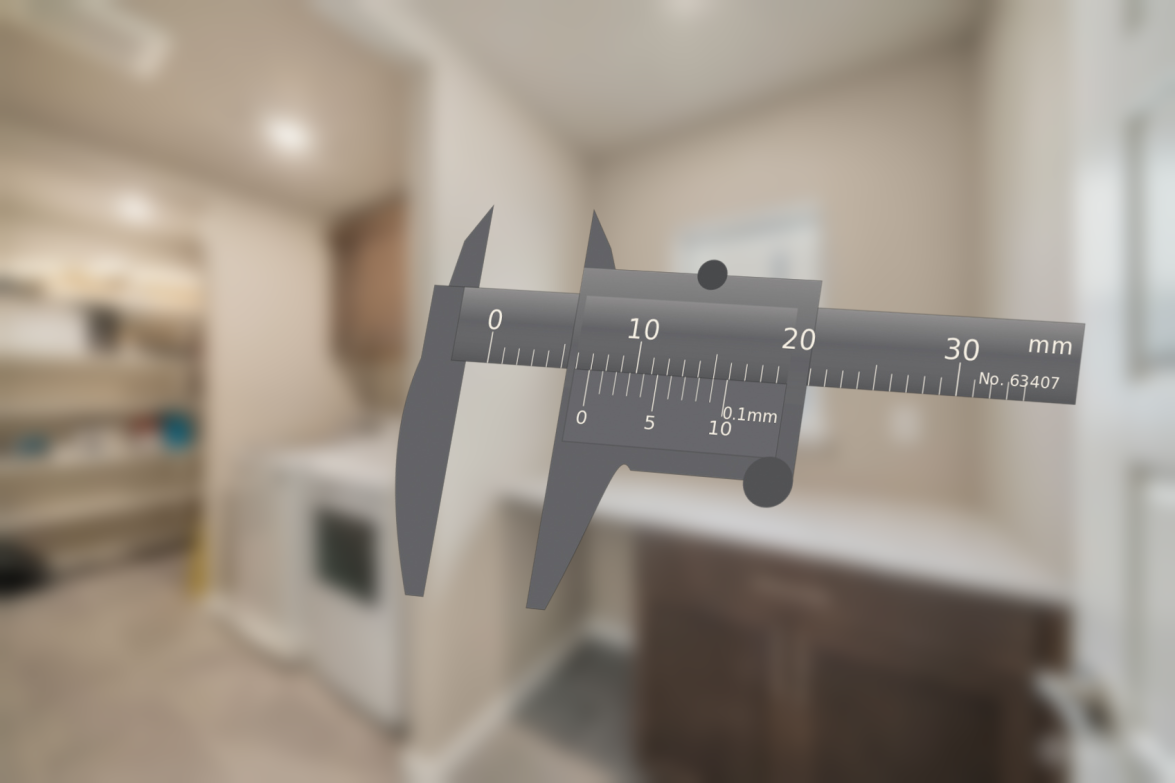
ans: {"value": 6.9, "unit": "mm"}
